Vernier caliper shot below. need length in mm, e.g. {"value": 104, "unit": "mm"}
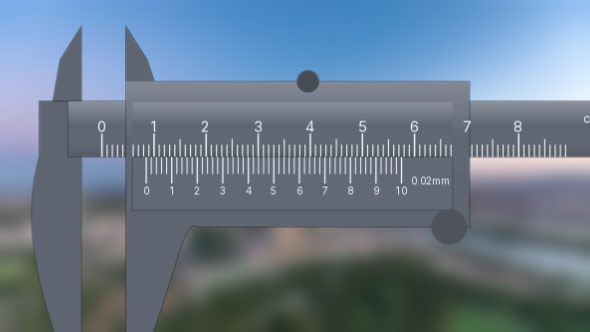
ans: {"value": 8.5, "unit": "mm"}
